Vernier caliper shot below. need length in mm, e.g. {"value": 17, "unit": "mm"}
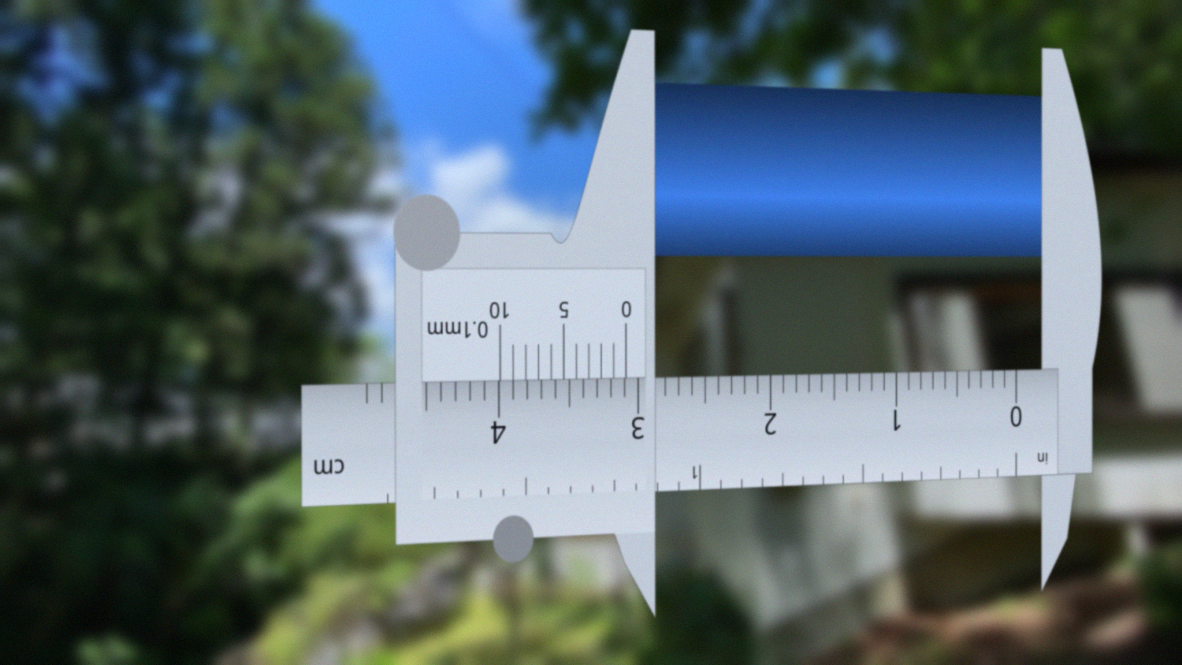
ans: {"value": 30.9, "unit": "mm"}
